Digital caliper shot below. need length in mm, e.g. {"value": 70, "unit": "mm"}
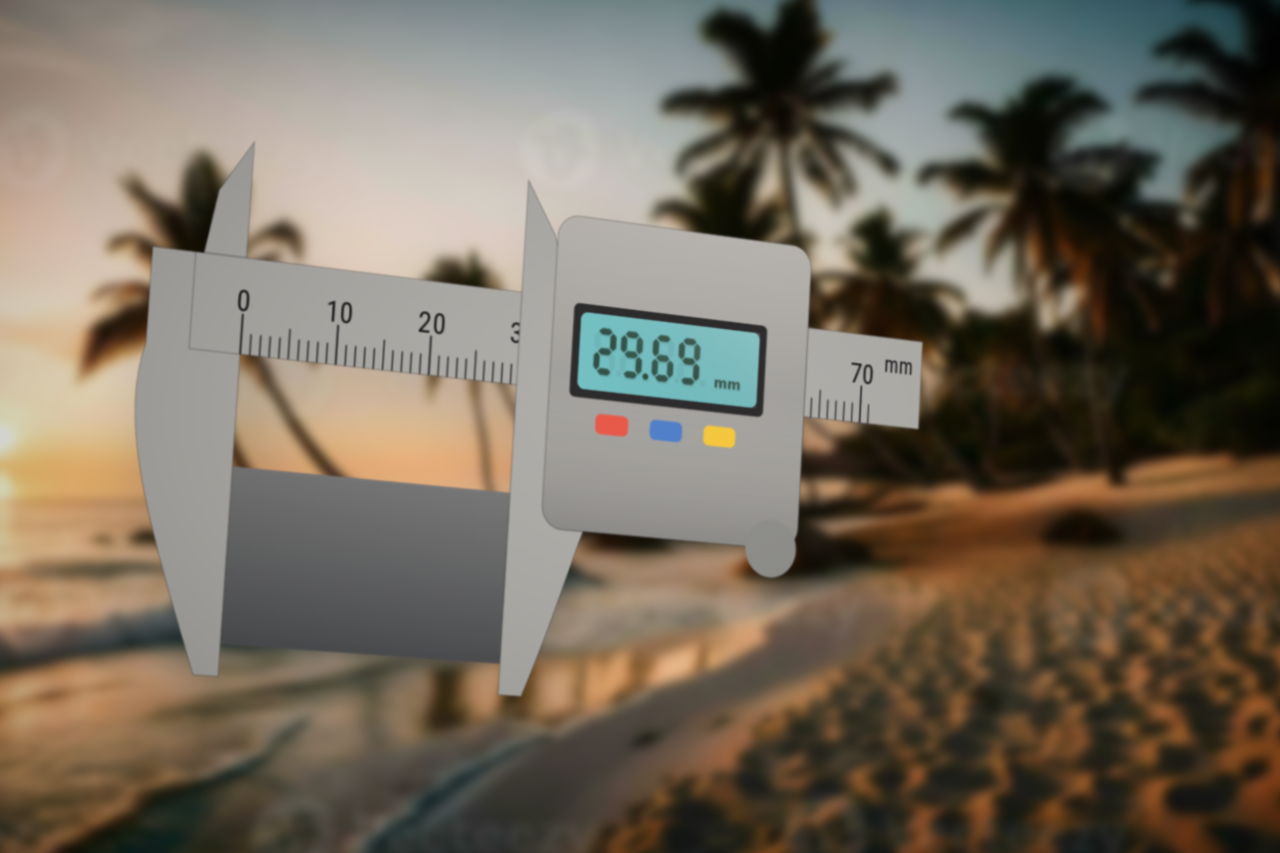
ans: {"value": 29.69, "unit": "mm"}
